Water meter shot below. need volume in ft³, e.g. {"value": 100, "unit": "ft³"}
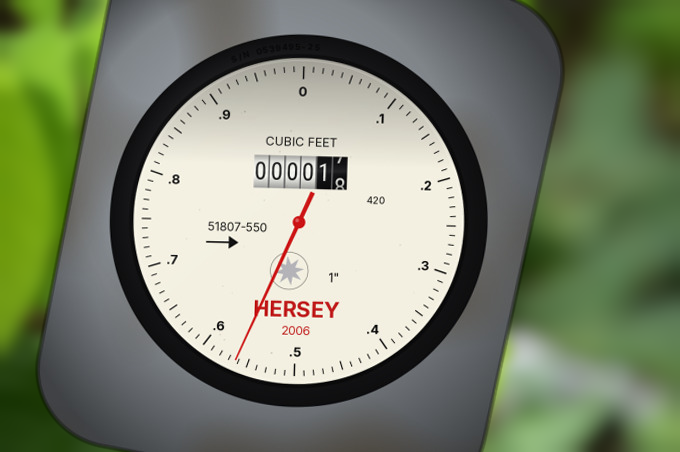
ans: {"value": 17.56, "unit": "ft³"}
